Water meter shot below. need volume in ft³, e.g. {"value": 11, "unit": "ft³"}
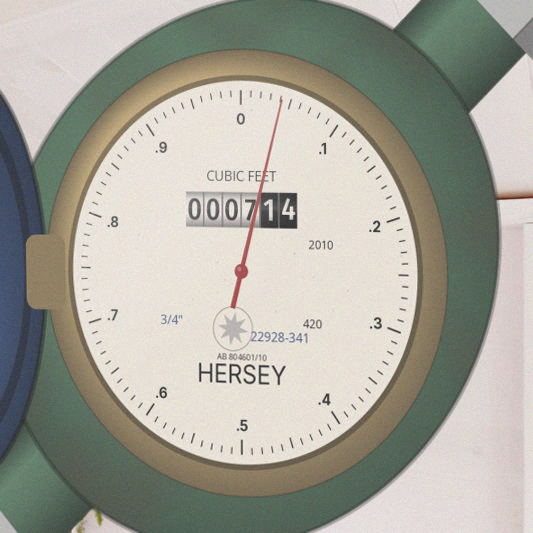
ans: {"value": 714.04, "unit": "ft³"}
